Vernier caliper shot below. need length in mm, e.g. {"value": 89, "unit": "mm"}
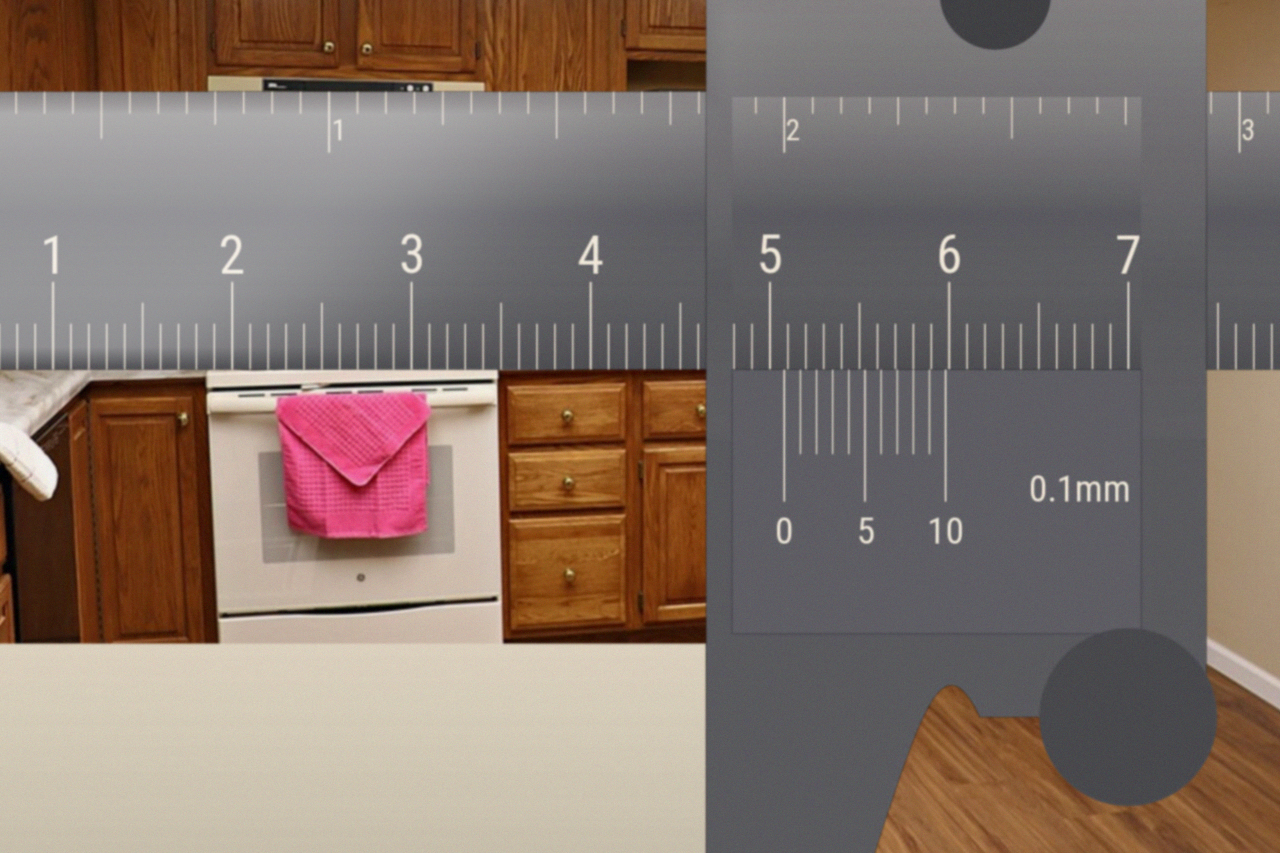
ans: {"value": 50.8, "unit": "mm"}
